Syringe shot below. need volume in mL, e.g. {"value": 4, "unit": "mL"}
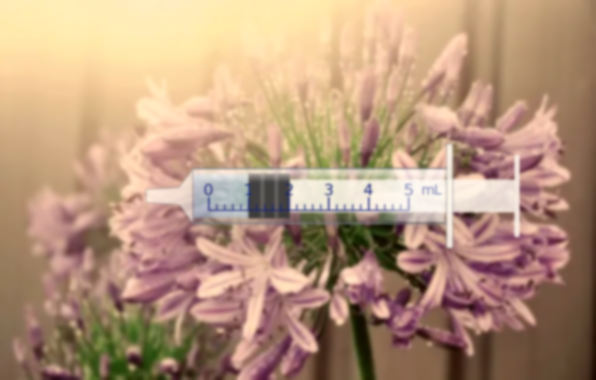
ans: {"value": 1, "unit": "mL"}
